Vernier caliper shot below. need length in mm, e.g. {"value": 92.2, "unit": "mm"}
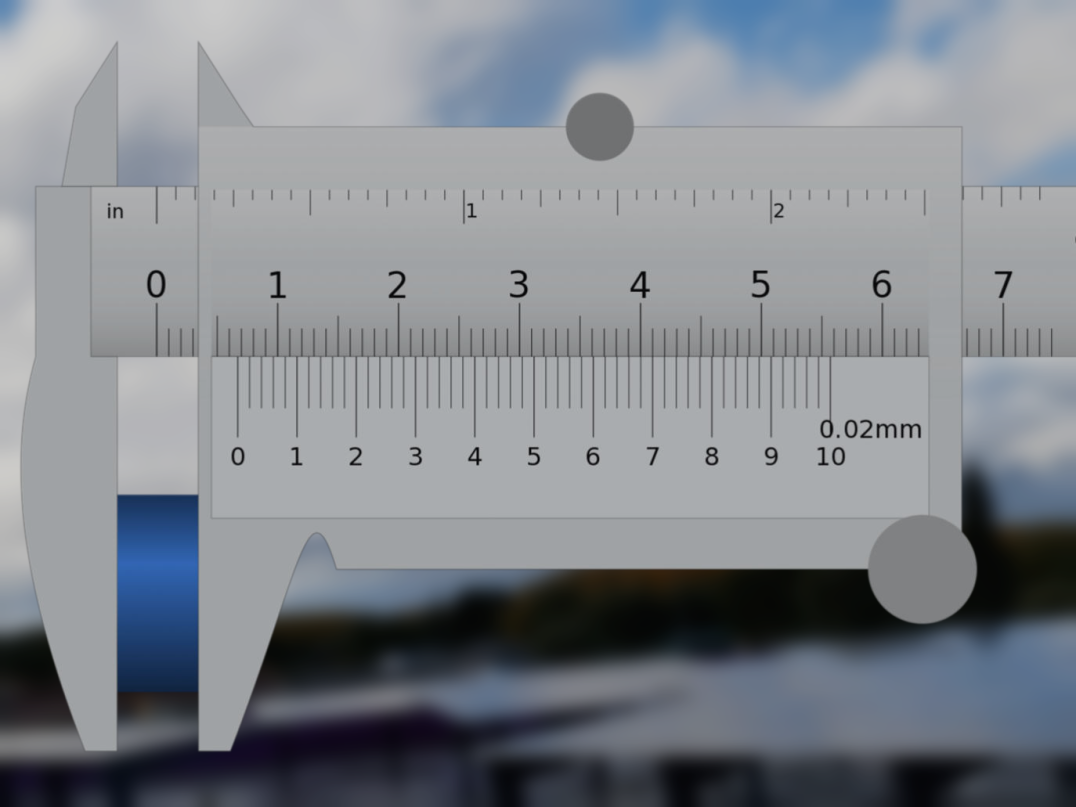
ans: {"value": 6.7, "unit": "mm"}
